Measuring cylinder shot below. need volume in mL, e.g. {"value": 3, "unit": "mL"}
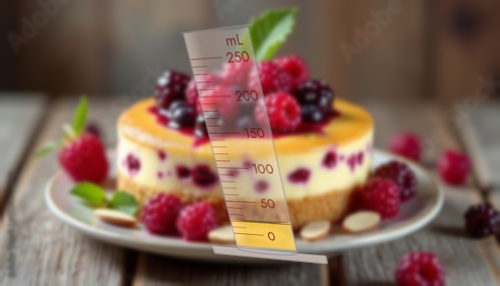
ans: {"value": 20, "unit": "mL"}
